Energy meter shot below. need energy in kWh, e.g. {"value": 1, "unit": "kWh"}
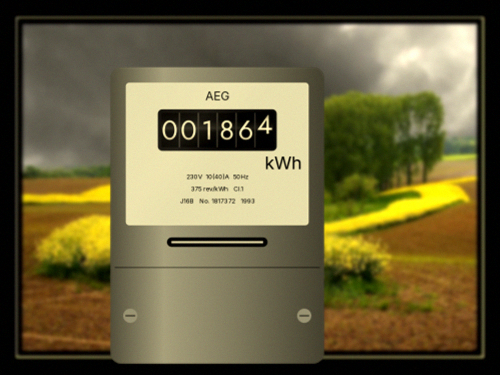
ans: {"value": 1864, "unit": "kWh"}
